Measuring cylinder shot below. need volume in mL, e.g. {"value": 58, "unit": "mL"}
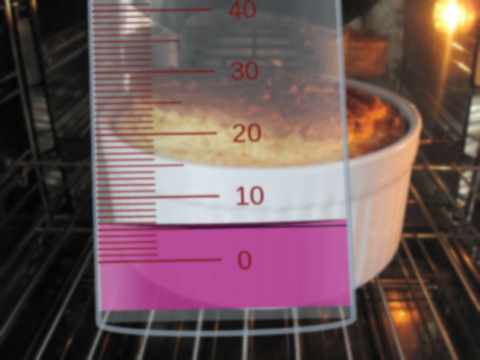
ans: {"value": 5, "unit": "mL"}
